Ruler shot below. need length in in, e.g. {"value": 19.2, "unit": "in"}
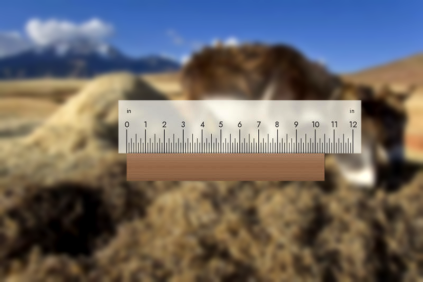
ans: {"value": 10.5, "unit": "in"}
